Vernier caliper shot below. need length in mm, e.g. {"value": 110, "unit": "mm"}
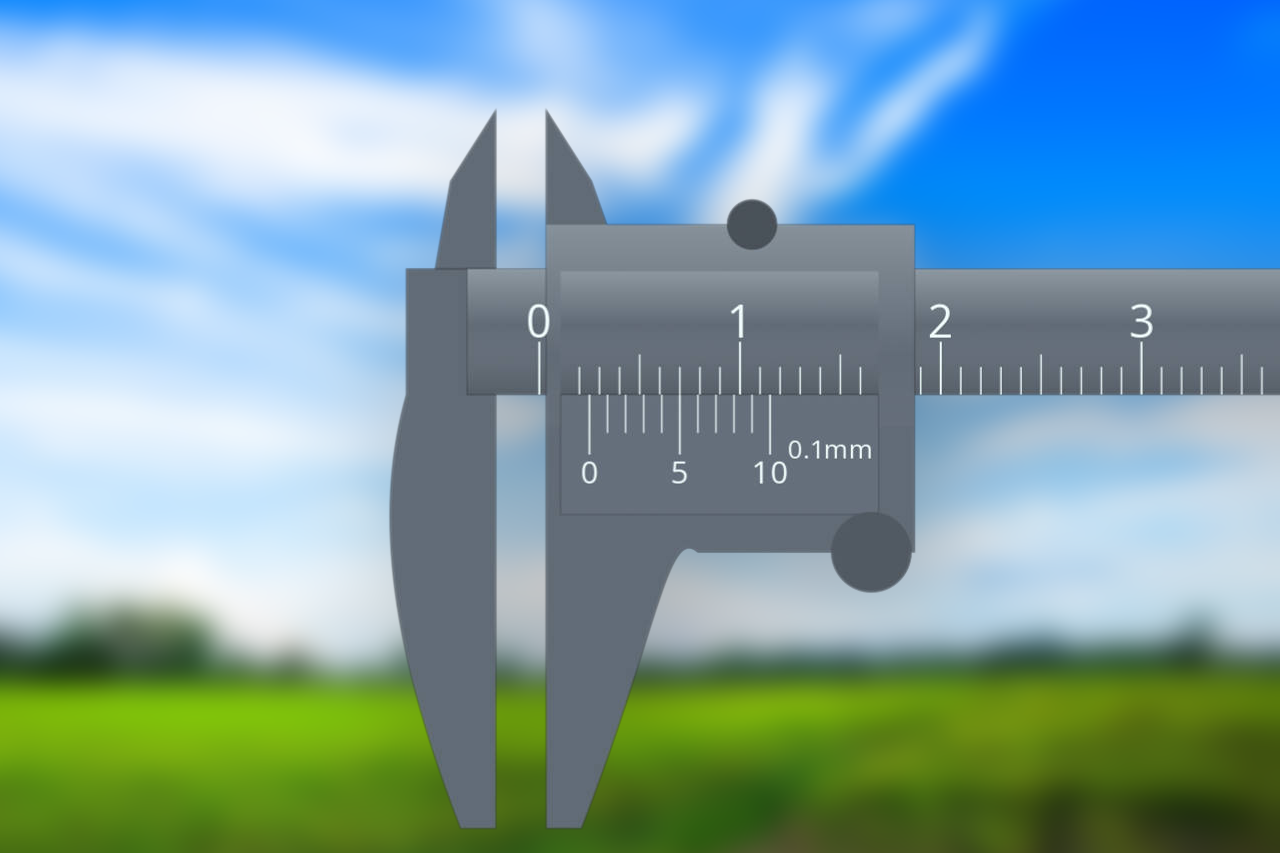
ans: {"value": 2.5, "unit": "mm"}
